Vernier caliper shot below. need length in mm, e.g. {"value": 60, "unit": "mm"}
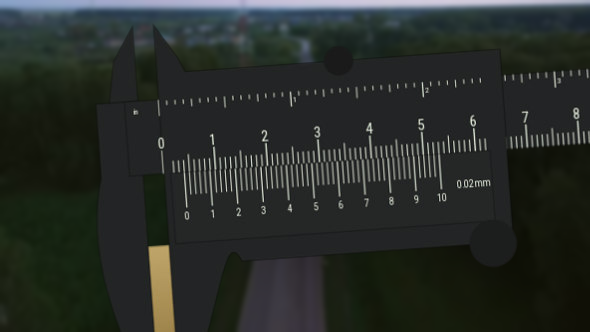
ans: {"value": 4.0, "unit": "mm"}
